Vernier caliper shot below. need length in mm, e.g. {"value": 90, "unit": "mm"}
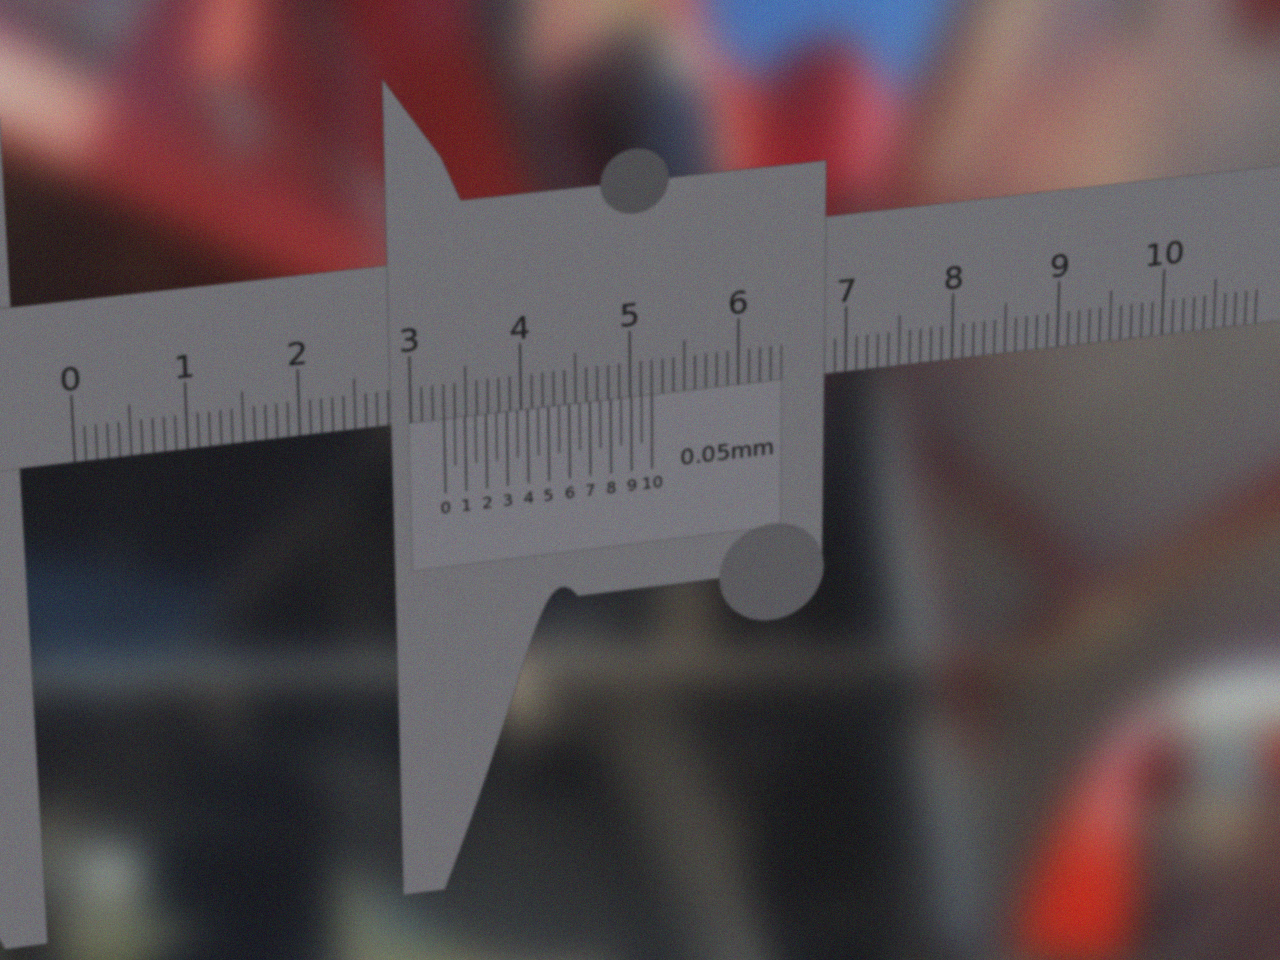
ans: {"value": 33.0, "unit": "mm"}
